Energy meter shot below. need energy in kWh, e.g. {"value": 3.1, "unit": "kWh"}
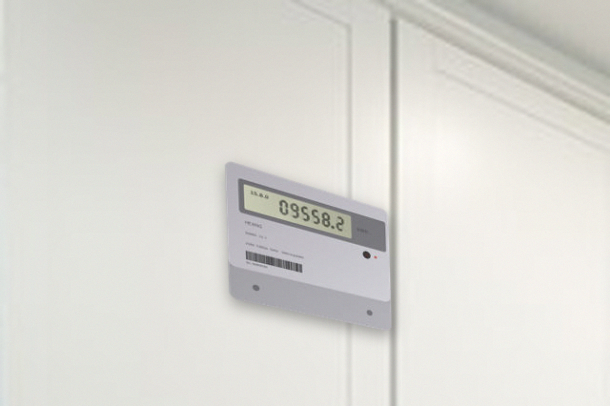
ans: {"value": 9558.2, "unit": "kWh"}
